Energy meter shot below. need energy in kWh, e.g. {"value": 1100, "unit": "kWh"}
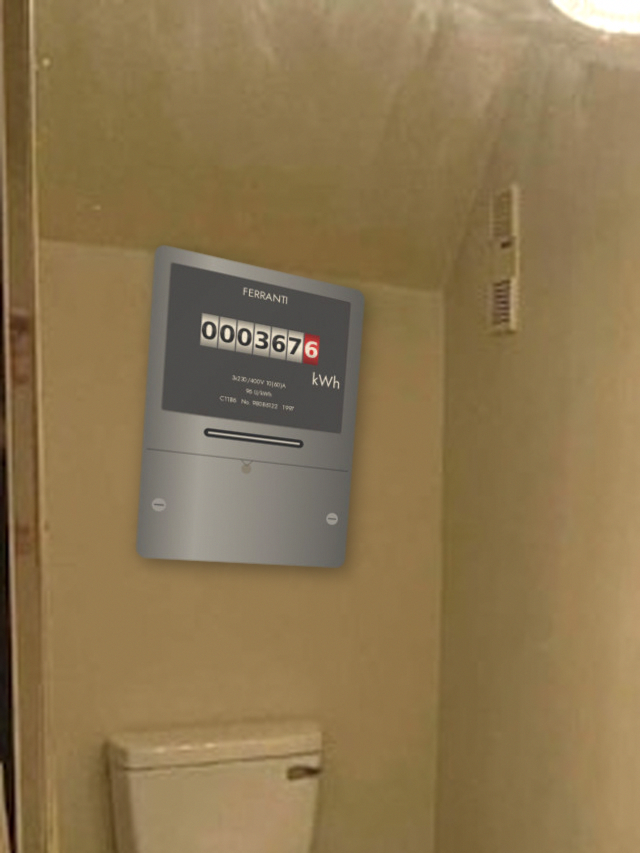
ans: {"value": 367.6, "unit": "kWh"}
